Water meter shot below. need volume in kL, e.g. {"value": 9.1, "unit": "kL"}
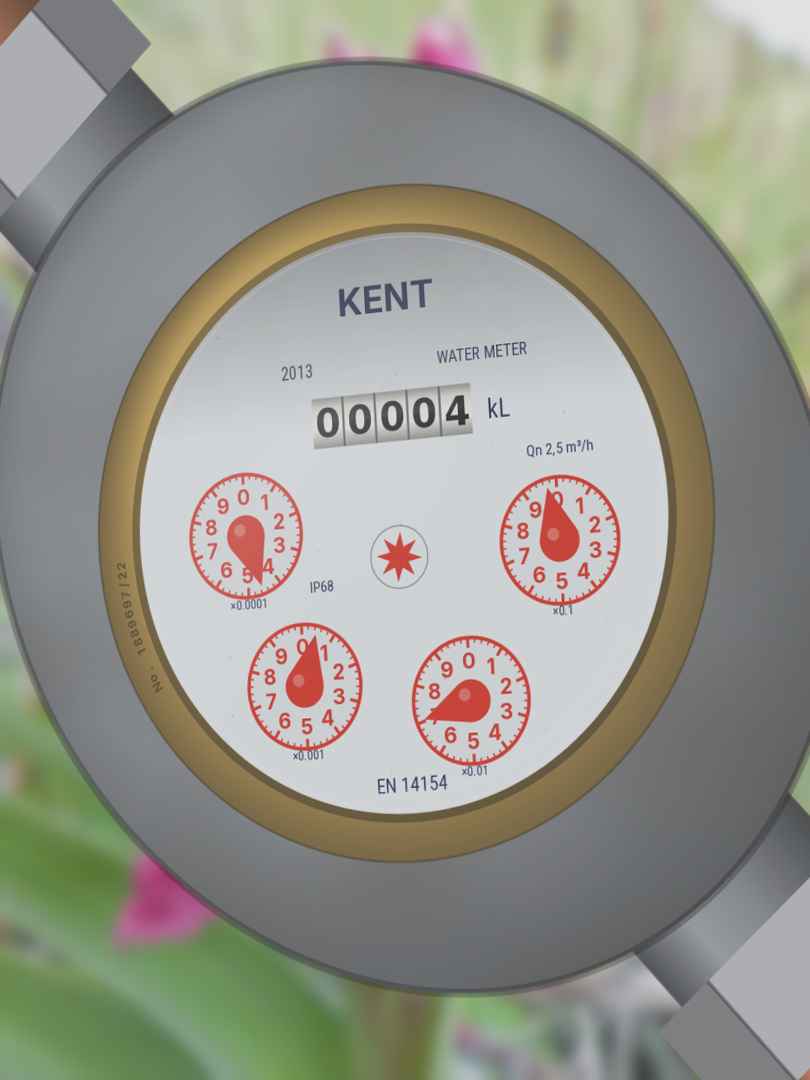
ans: {"value": 3.9704, "unit": "kL"}
